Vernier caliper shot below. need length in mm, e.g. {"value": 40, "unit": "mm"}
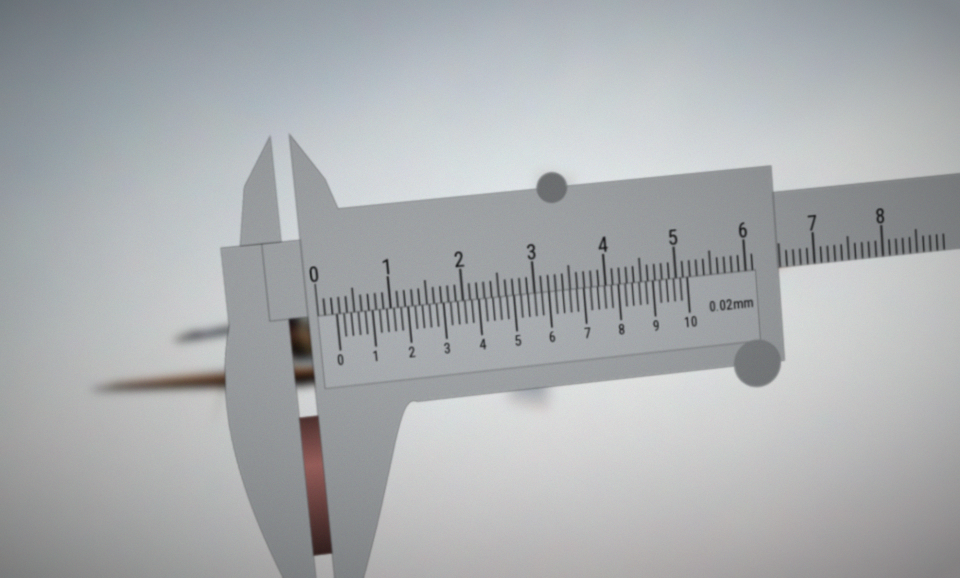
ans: {"value": 2.6, "unit": "mm"}
